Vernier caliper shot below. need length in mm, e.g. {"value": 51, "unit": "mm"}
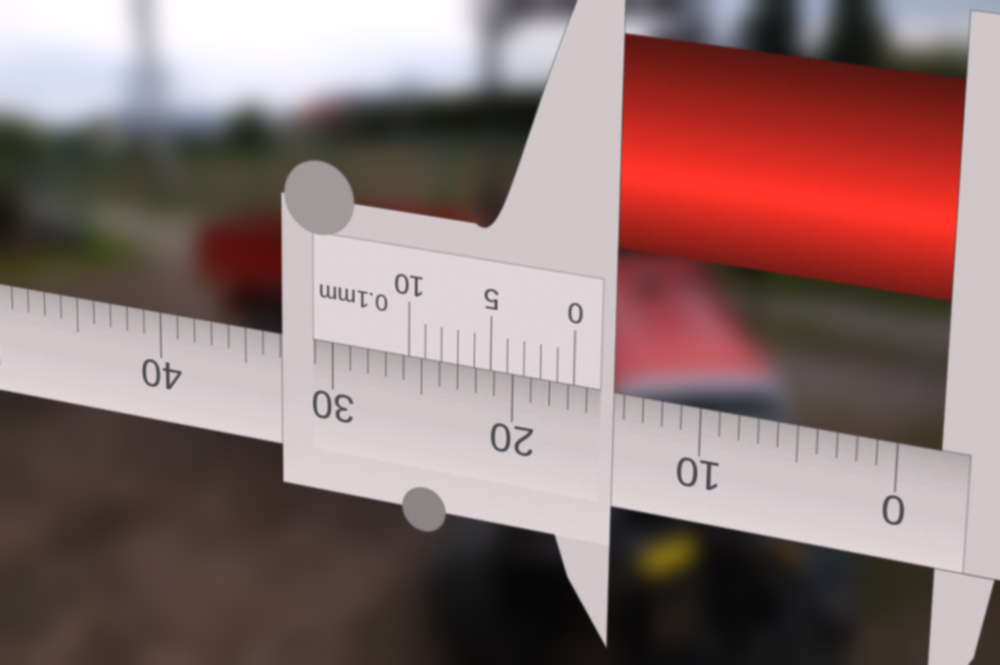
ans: {"value": 16.7, "unit": "mm"}
